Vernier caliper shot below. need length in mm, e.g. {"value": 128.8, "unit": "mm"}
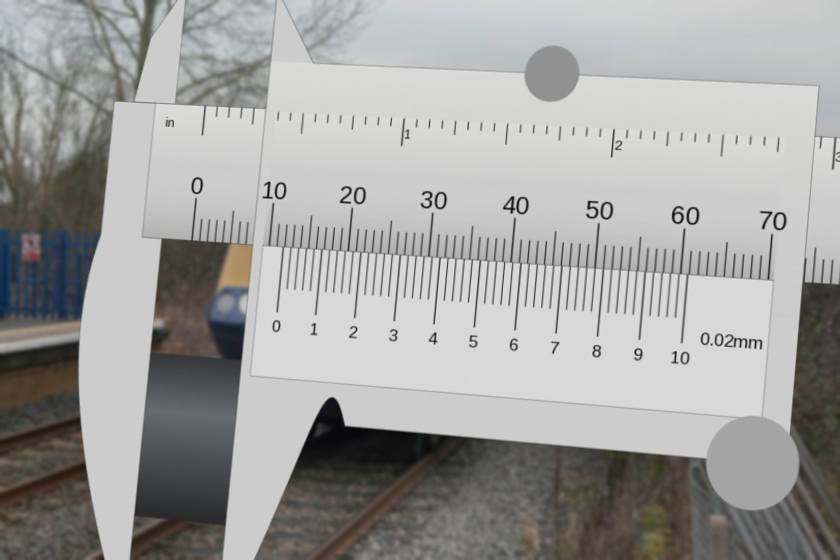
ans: {"value": 11.8, "unit": "mm"}
